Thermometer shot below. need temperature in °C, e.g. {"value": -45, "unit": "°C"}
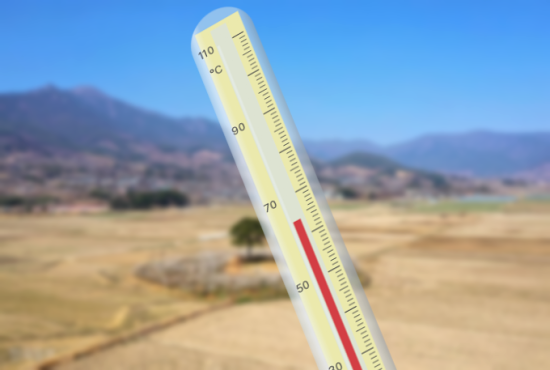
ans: {"value": 64, "unit": "°C"}
